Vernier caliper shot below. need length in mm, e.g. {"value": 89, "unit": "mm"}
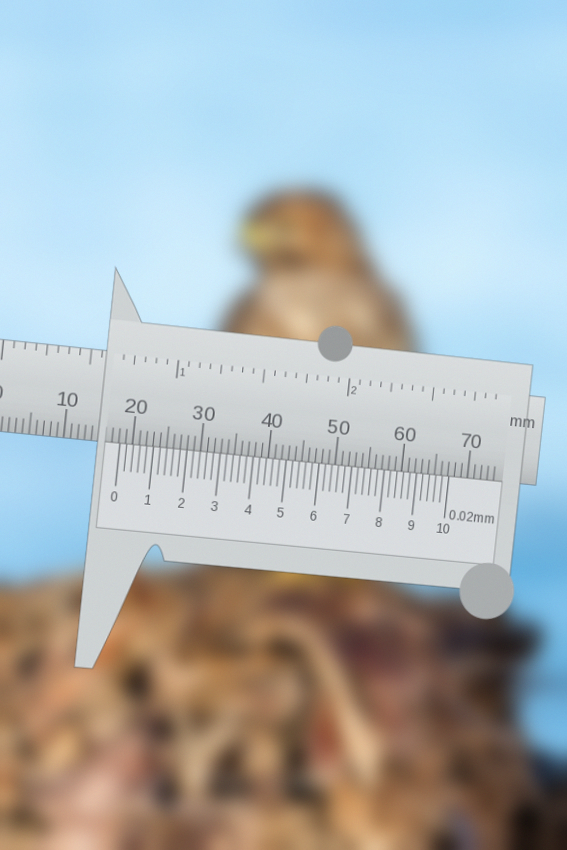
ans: {"value": 18.2, "unit": "mm"}
